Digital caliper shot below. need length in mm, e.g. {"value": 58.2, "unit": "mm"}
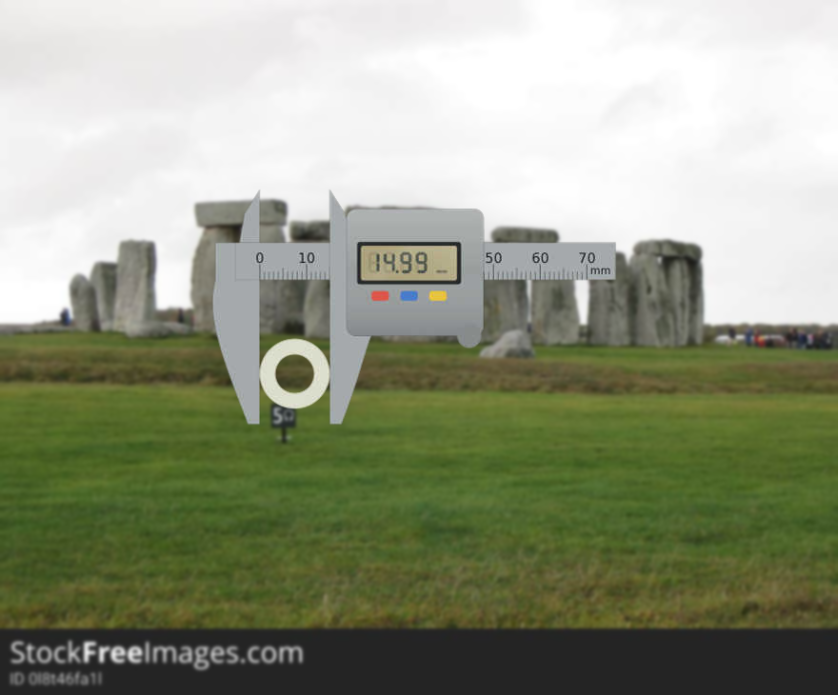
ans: {"value": 14.99, "unit": "mm"}
